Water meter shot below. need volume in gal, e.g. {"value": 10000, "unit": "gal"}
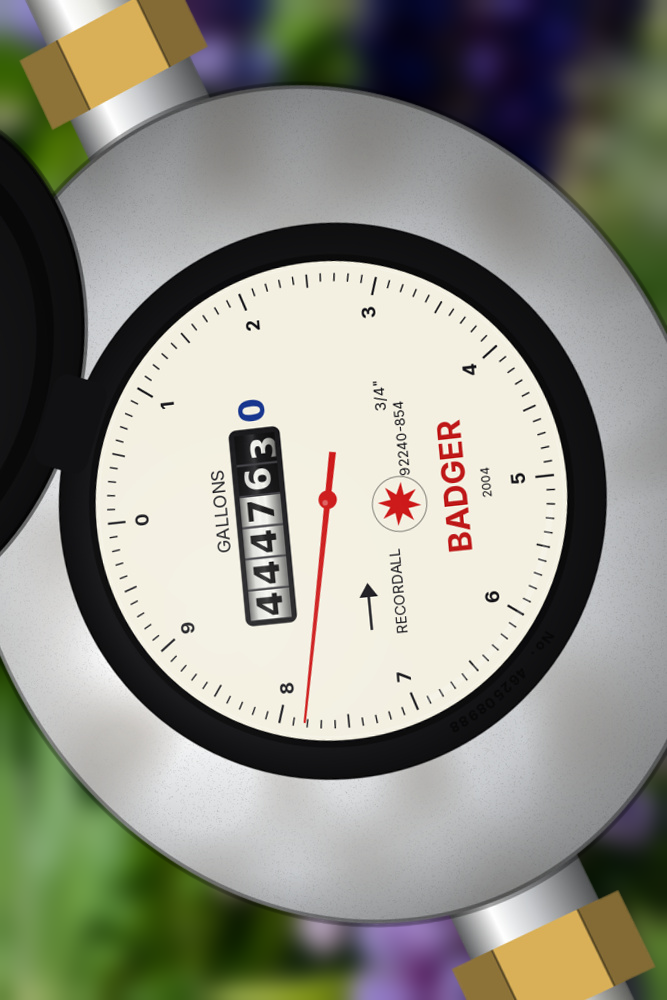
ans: {"value": 4447627.8, "unit": "gal"}
